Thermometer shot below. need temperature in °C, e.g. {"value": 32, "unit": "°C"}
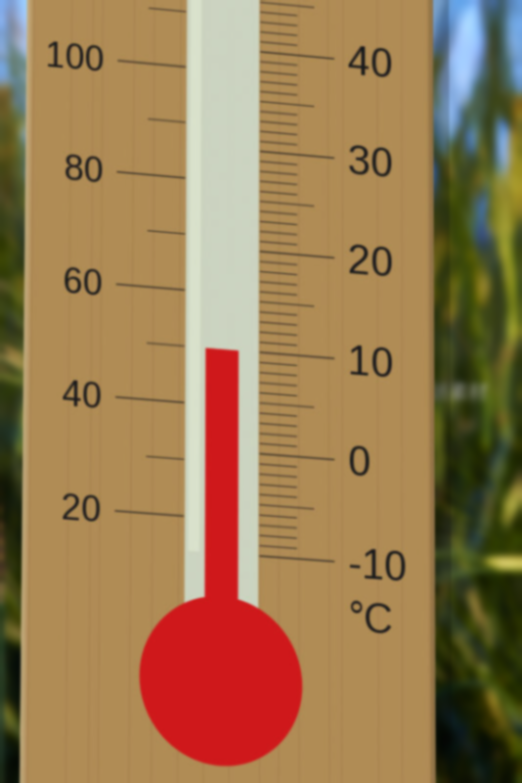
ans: {"value": 10, "unit": "°C"}
